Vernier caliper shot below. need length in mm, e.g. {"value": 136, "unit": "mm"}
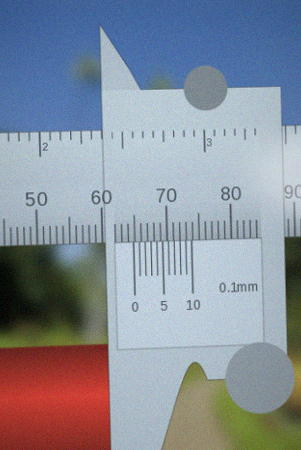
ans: {"value": 64.8, "unit": "mm"}
